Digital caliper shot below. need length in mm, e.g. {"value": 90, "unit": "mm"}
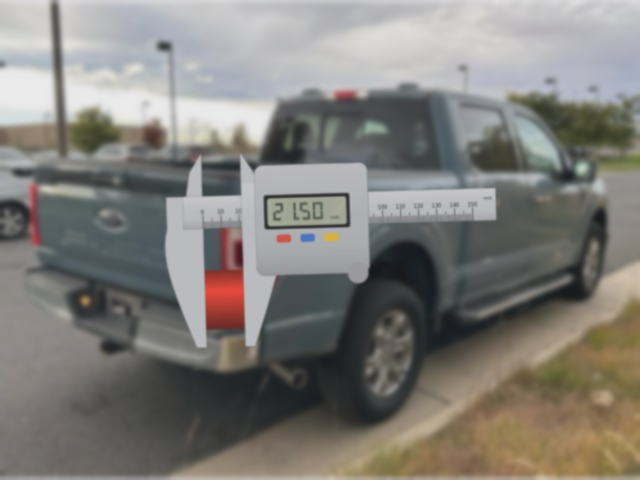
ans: {"value": 21.50, "unit": "mm"}
